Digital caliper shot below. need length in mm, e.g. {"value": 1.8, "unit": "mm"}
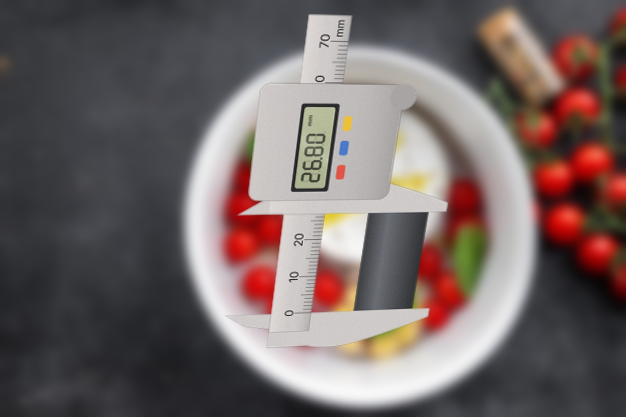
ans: {"value": 26.80, "unit": "mm"}
